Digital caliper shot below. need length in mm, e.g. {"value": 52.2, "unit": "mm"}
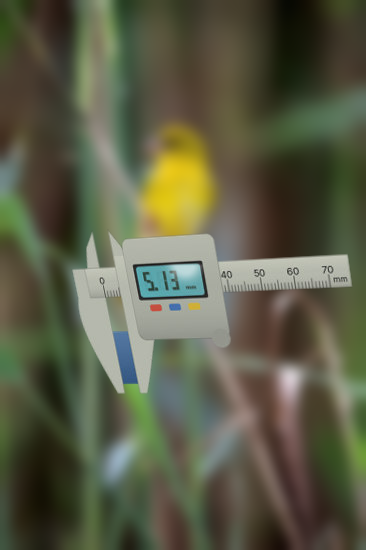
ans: {"value": 5.13, "unit": "mm"}
